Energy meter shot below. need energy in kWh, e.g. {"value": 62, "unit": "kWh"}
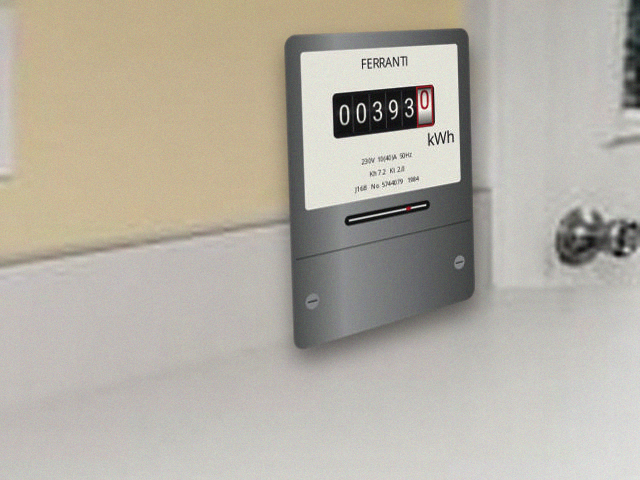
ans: {"value": 393.0, "unit": "kWh"}
